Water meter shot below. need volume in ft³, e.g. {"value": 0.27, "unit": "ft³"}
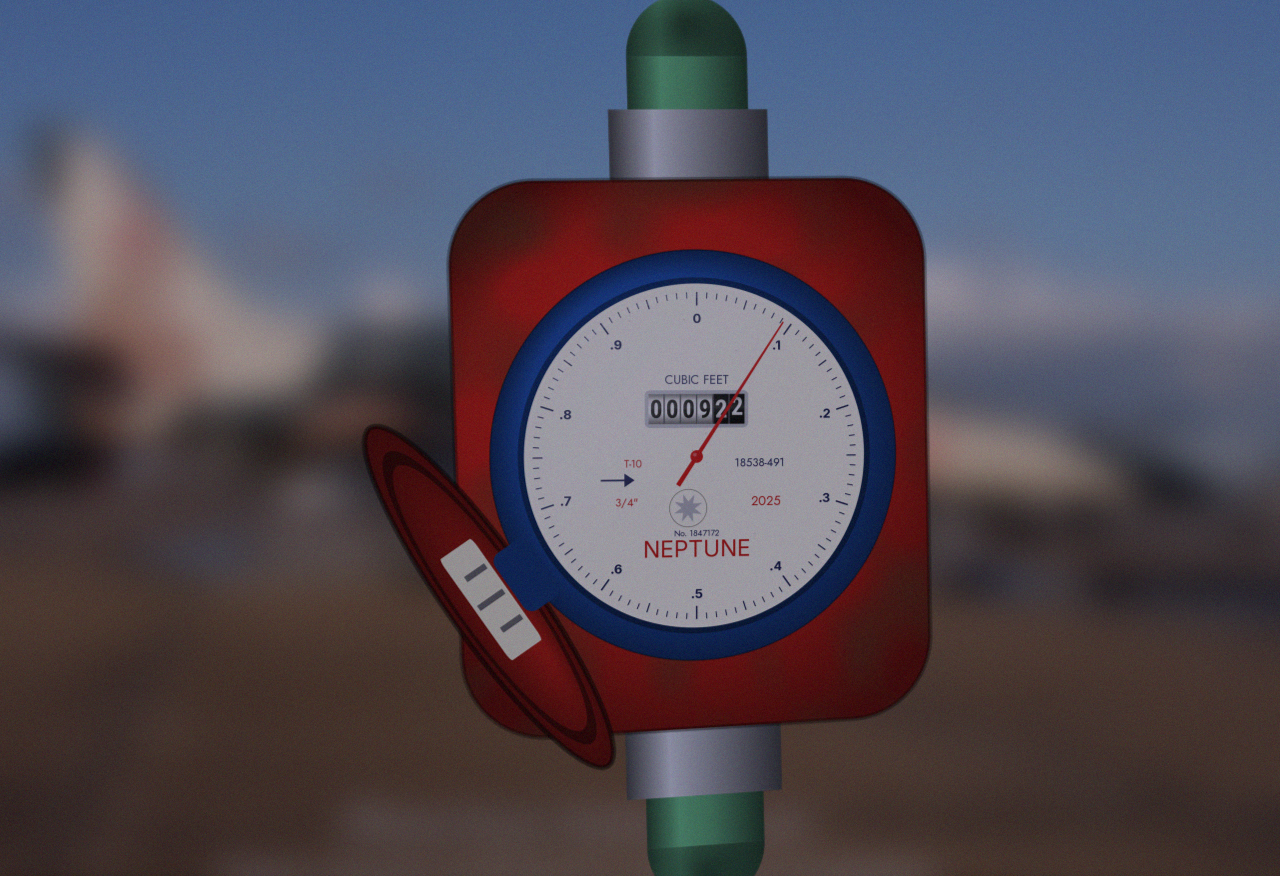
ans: {"value": 922.09, "unit": "ft³"}
